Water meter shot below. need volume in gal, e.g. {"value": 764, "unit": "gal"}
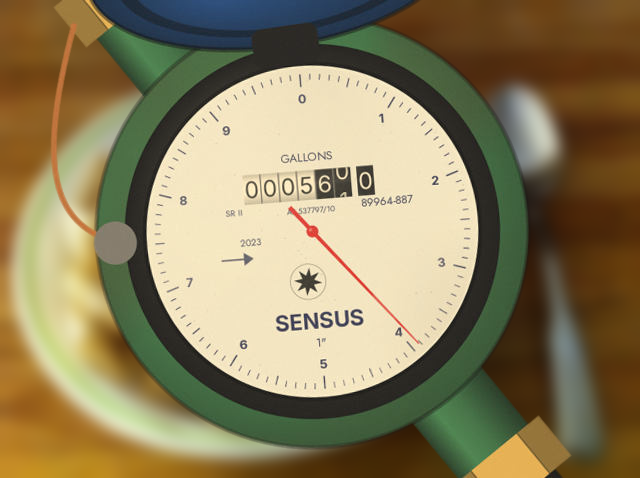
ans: {"value": 5603.9, "unit": "gal"}
